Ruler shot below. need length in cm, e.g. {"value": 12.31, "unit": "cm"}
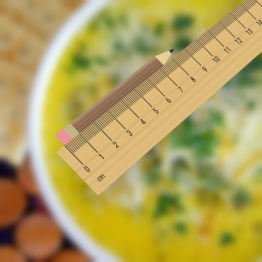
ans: {"value": 8.5, "unit": "cm"}
